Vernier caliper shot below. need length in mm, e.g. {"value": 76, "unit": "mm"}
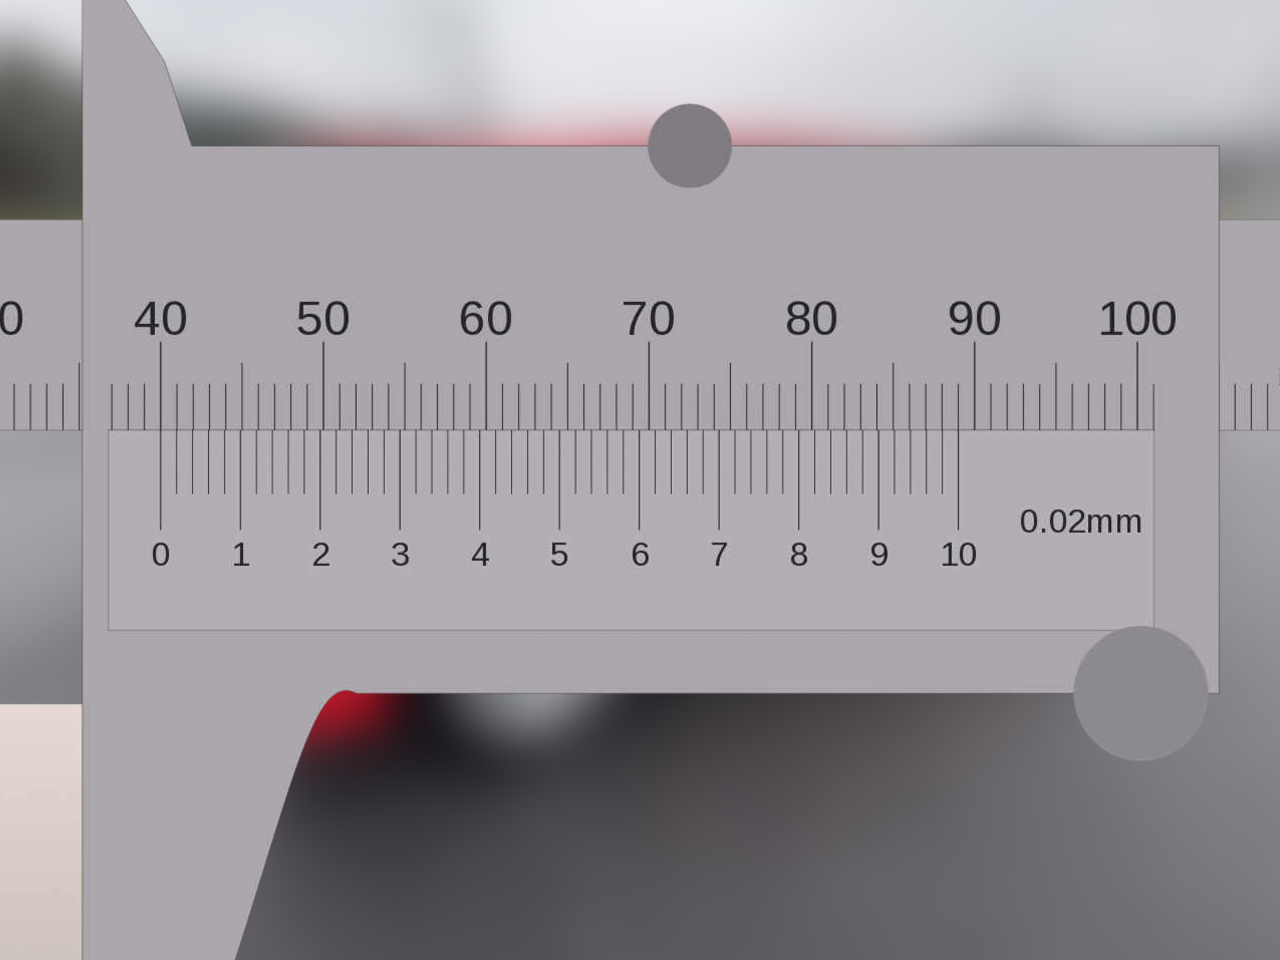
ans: {"value": 40.0, "unit": "mm"}
